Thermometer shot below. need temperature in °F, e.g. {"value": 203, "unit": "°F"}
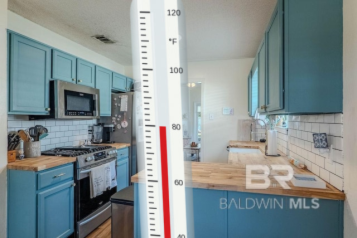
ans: {"value": 80, "unit": "°F"}
